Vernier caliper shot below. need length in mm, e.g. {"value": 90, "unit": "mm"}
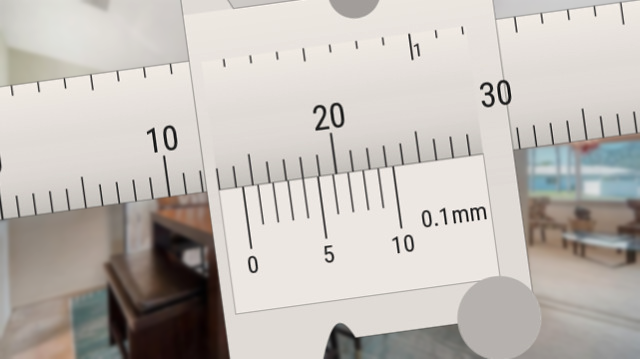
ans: {"value": 14.4, "unit": "mm"}
